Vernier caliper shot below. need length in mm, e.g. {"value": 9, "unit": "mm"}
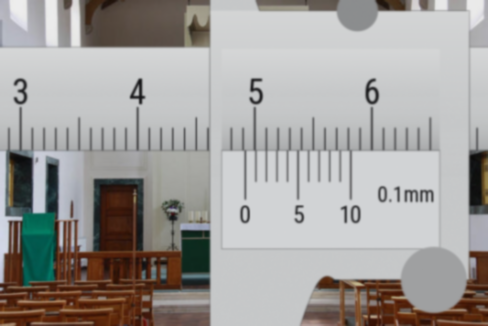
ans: {"value": 49.2, "unit": "mm"}
